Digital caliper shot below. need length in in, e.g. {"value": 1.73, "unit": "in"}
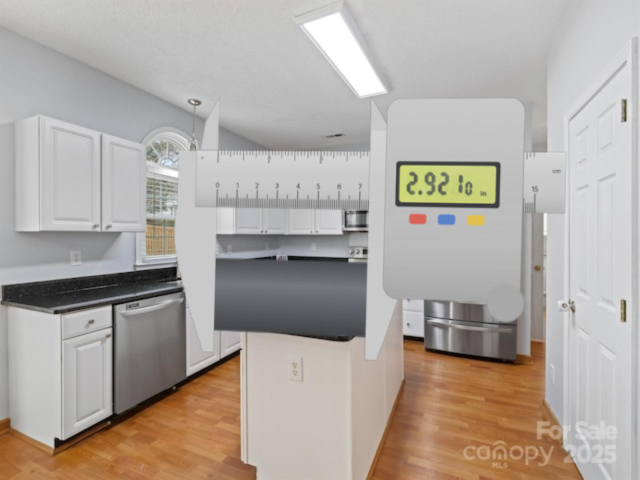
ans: {"value": 2.9210, "unit": "in"}
